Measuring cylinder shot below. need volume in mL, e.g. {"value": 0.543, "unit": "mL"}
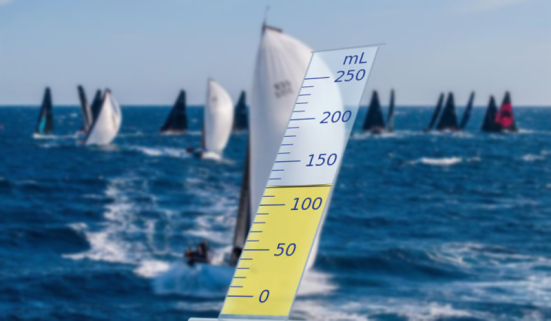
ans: {"value": 120, "unit": "mL"}
